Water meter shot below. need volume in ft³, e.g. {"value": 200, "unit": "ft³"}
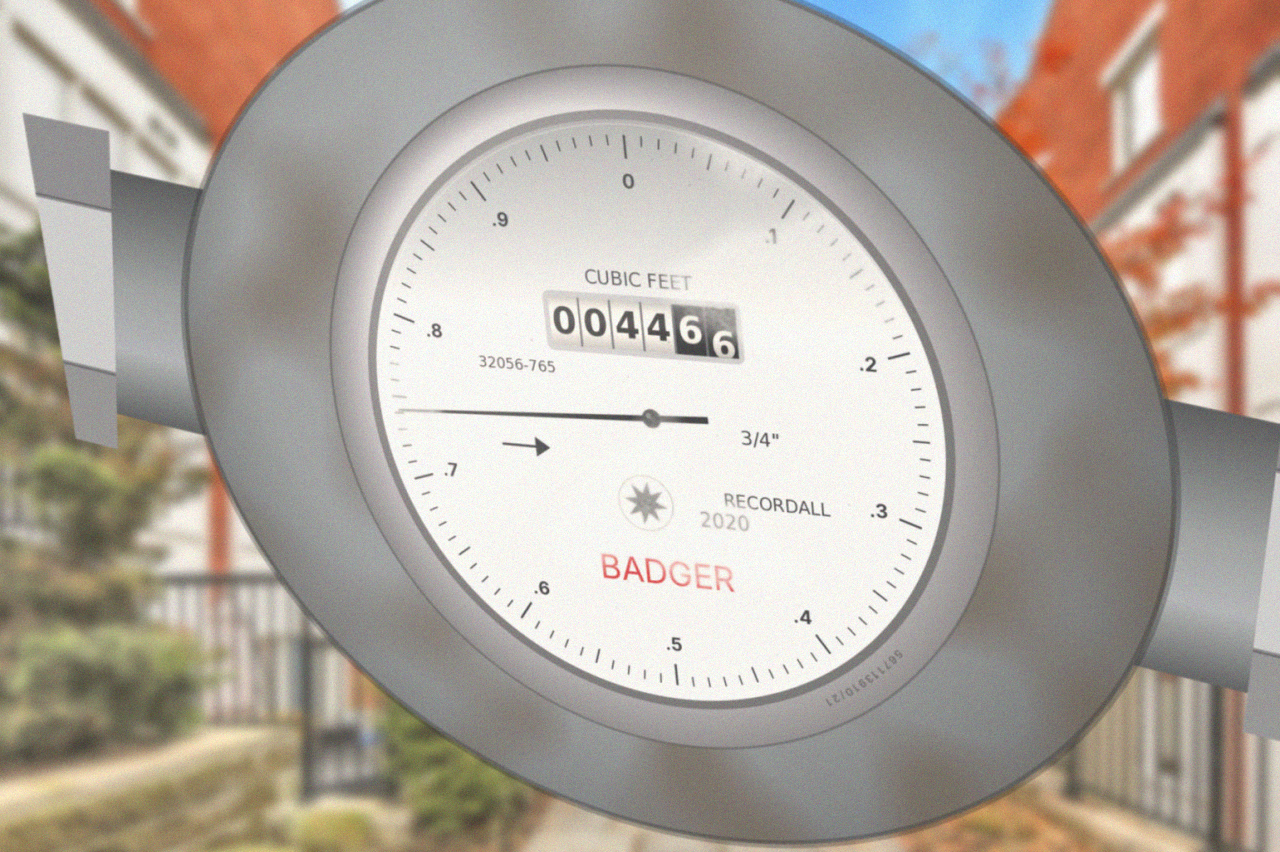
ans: {"value": 4465.74, "unit": "ft³"}
